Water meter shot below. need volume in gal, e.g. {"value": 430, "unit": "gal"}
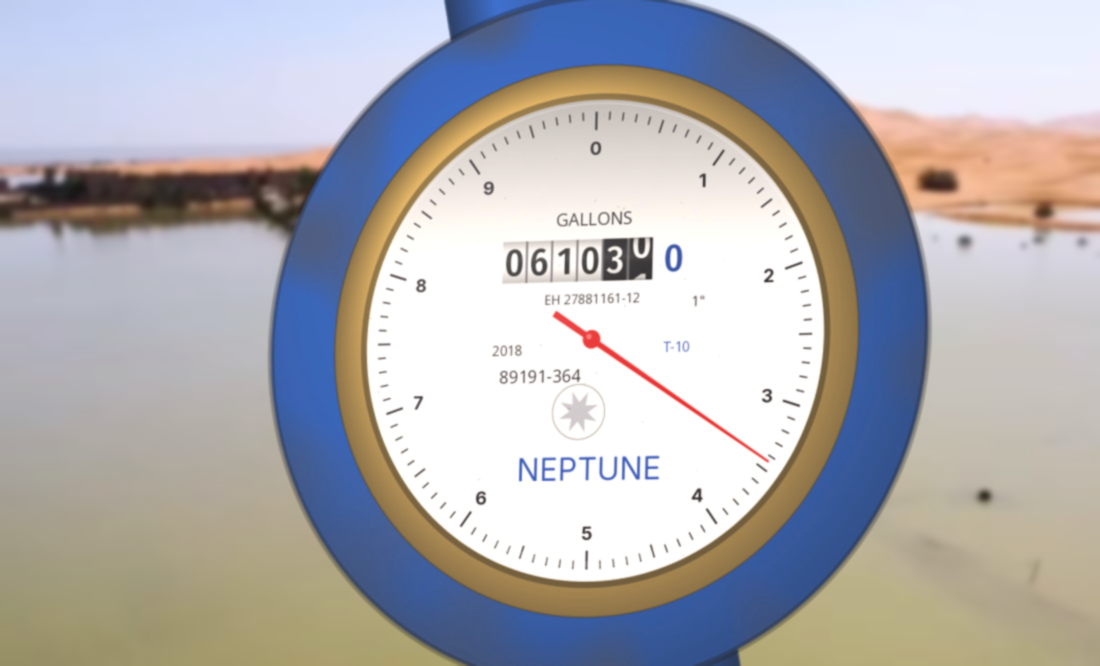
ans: {"value": 610303.4, "unit": "gal"}
